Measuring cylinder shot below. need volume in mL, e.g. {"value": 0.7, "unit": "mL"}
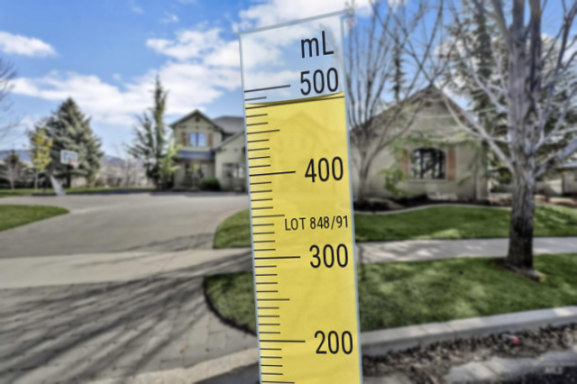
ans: {"value": 480, "unit": "mL"}
